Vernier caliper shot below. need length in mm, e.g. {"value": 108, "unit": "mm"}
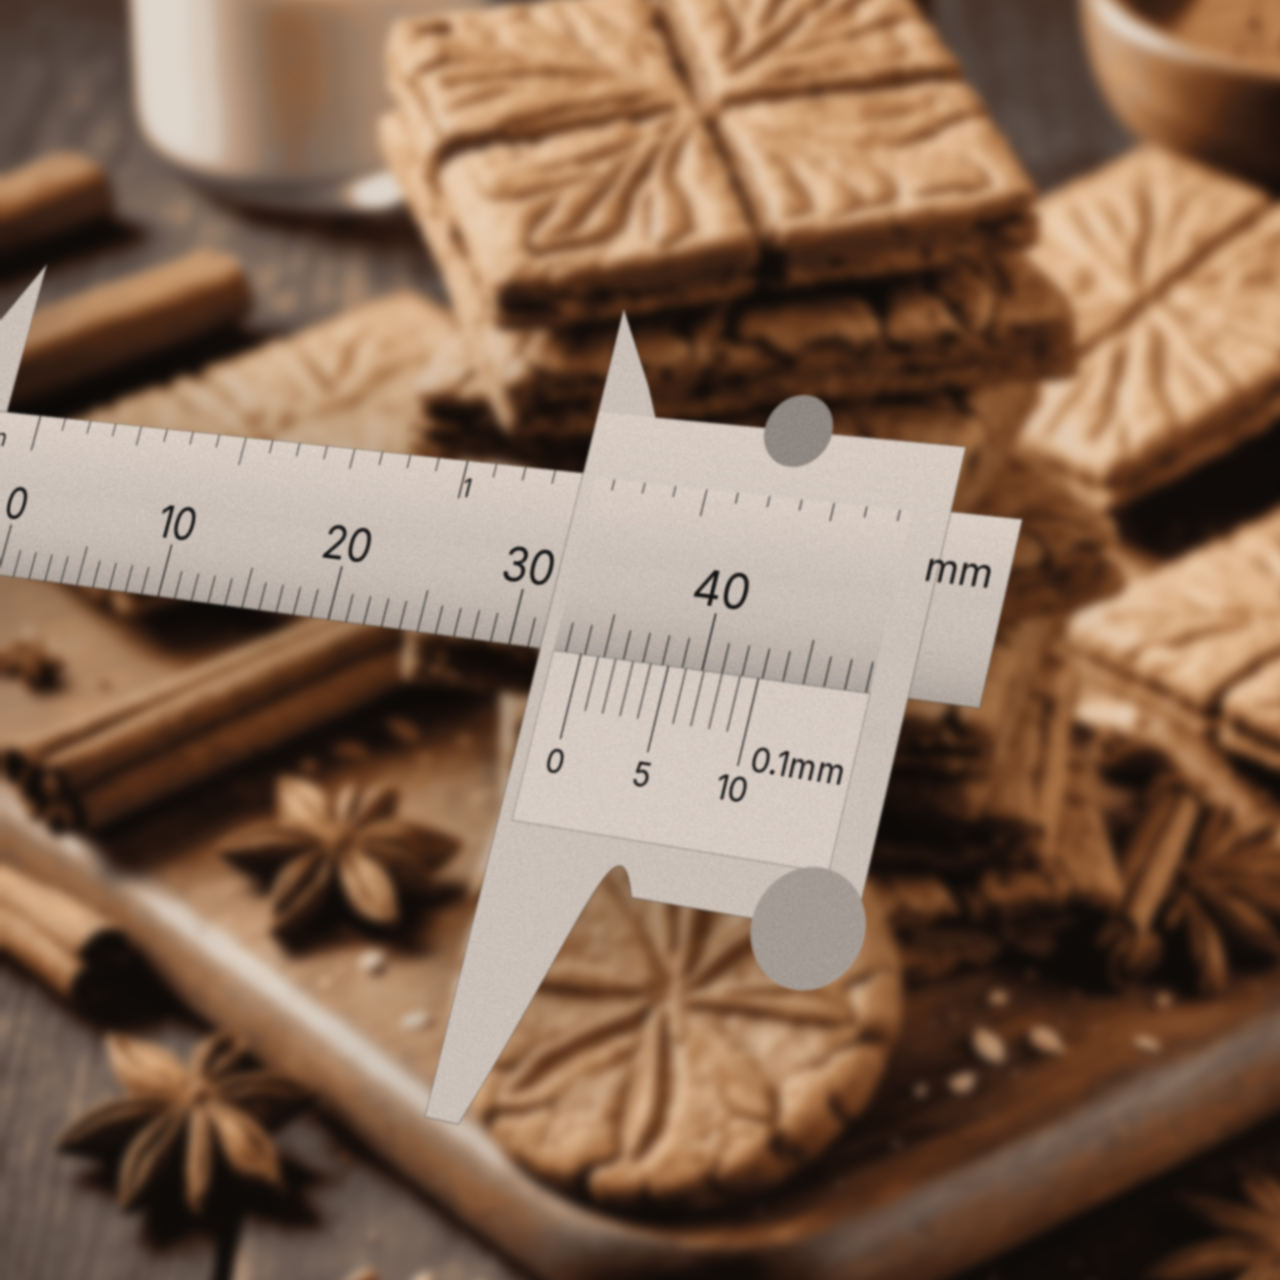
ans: {"value": 33.8, "unit": "mm"}
